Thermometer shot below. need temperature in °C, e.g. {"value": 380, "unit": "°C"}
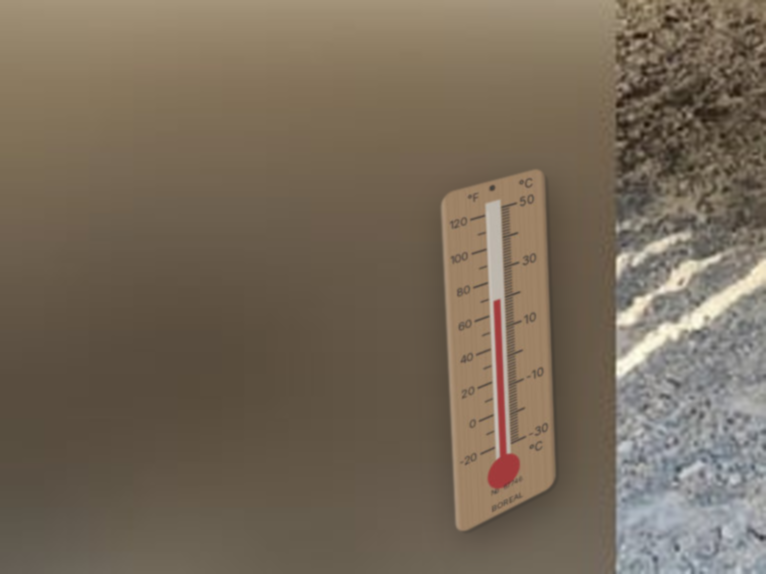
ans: {"value": 20, "unit": "°C"}
